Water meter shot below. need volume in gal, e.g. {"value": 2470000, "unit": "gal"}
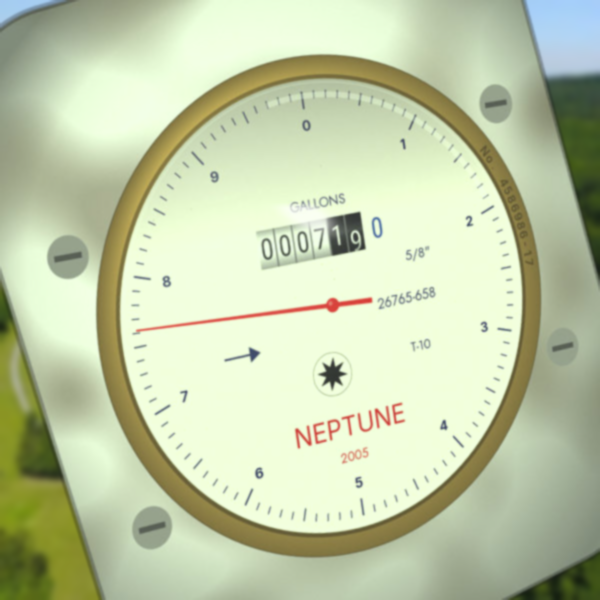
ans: {"value": 7187.6, "unit": "gal"}
